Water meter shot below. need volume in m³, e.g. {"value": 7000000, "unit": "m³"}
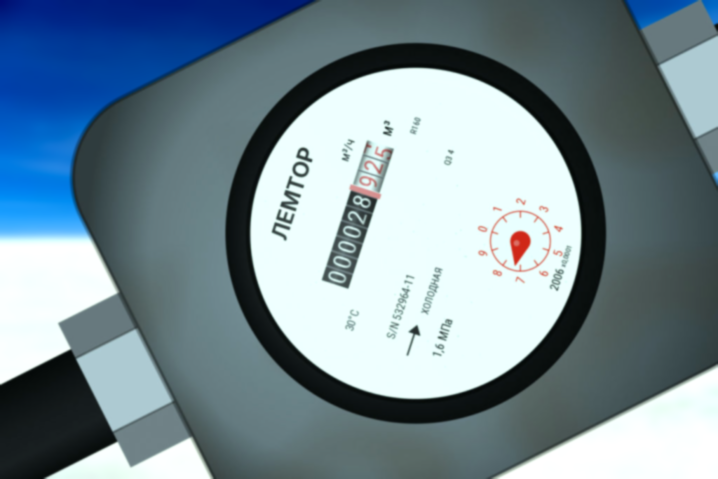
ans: {"value": 28.9247, "unit": "m³"}
